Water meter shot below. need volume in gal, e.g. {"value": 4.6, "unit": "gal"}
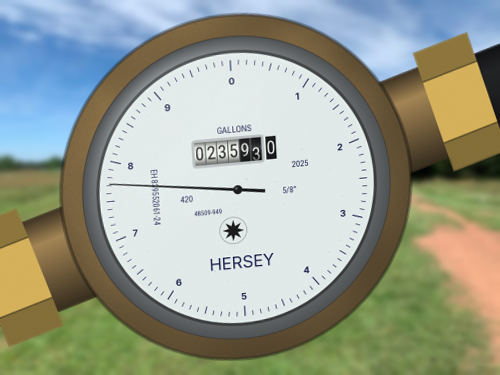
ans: {"value": 235927.7, "unit": "gal"}
